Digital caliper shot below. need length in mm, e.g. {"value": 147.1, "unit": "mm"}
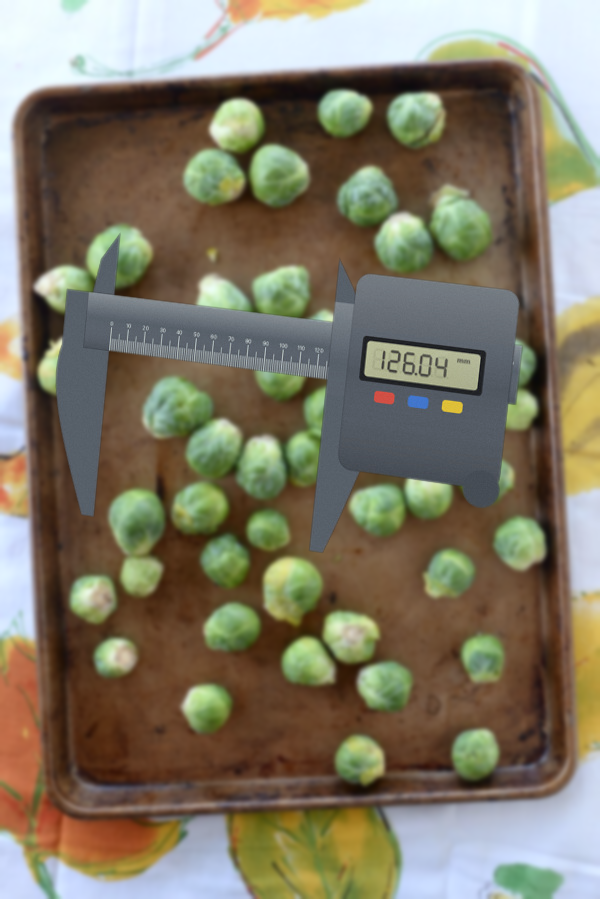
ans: {"value": 126.04, "unit": "mm"}
